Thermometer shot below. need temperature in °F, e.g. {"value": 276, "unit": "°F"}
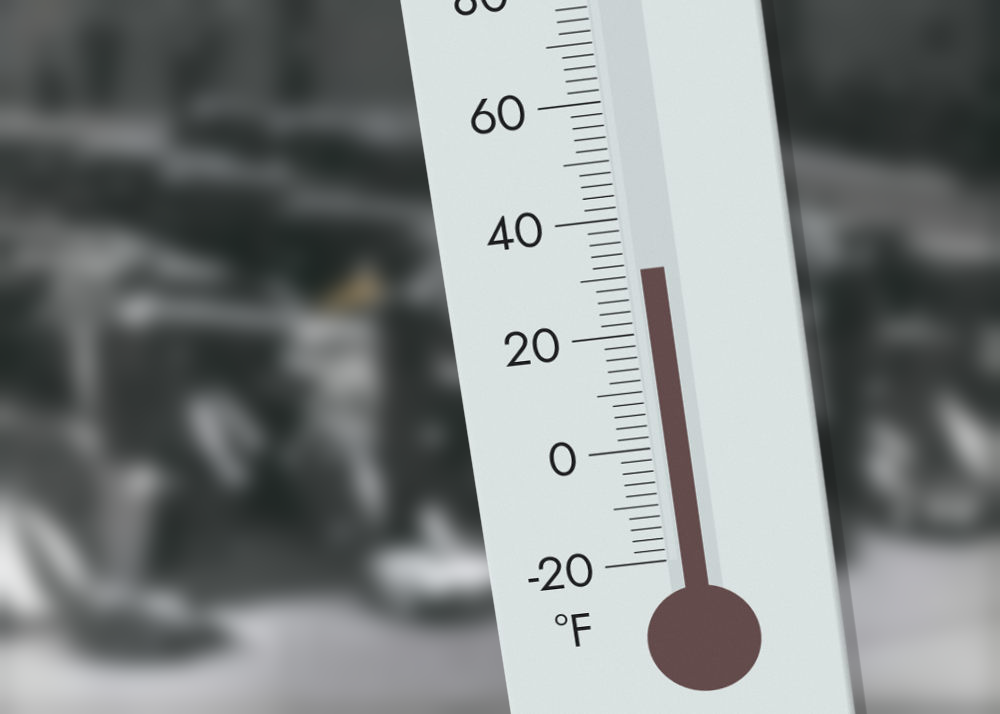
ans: {"value": 31, "unit": "°F"}
